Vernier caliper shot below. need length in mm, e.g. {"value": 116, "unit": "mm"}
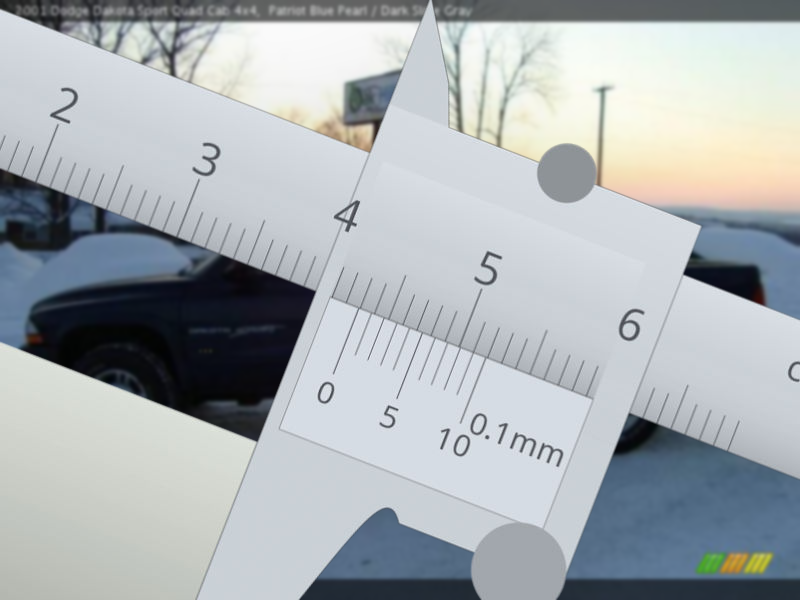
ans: {"value": 42.9, "unit": "mm"}
